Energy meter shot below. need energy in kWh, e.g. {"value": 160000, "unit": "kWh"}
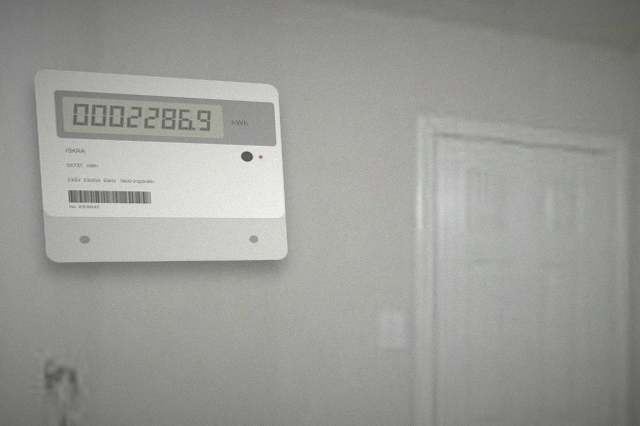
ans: {"value": 2286.9, "unit": "kWh"}
